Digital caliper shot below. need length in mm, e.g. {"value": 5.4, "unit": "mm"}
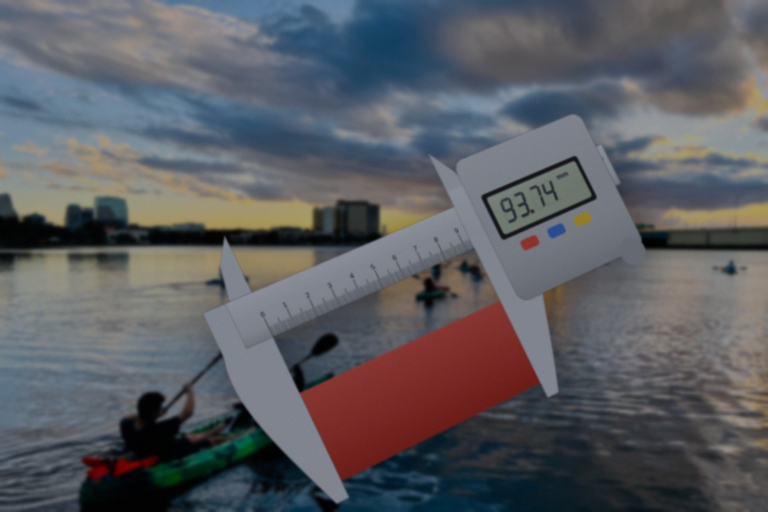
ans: {"value": 93.74, "unit": "mm"}
